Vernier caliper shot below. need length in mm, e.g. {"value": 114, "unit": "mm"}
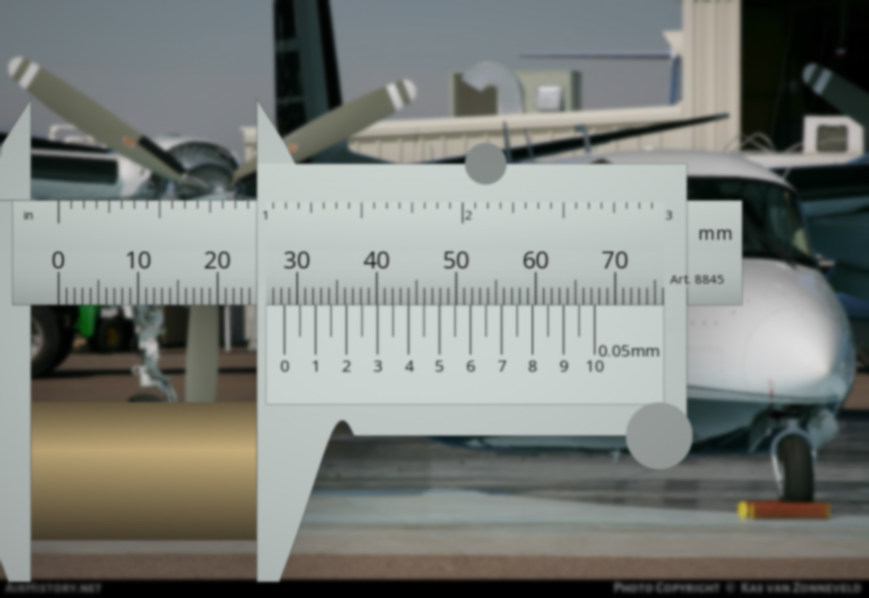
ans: {"value": 28.4, "unit": "mm"}
